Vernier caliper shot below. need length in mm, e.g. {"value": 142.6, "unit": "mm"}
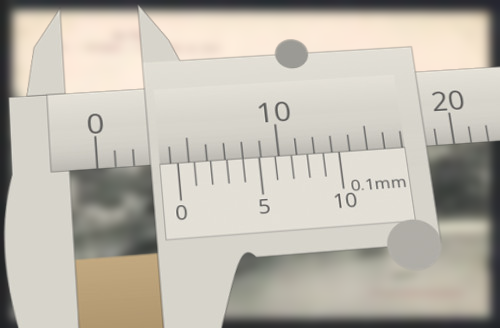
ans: {"value": 4.4, "unit": "mm"}
